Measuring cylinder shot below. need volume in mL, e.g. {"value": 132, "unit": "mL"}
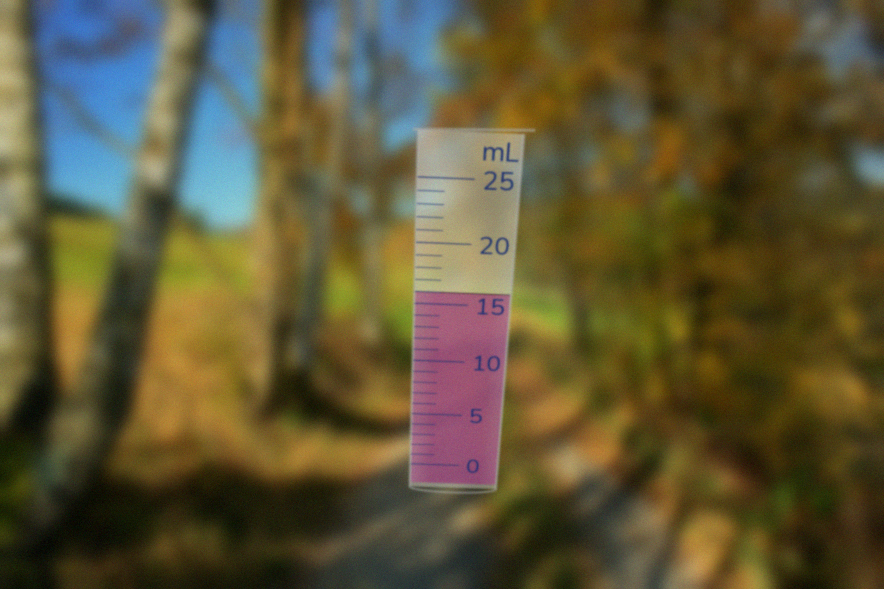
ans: {"value": 16, "unit": "mL"}
